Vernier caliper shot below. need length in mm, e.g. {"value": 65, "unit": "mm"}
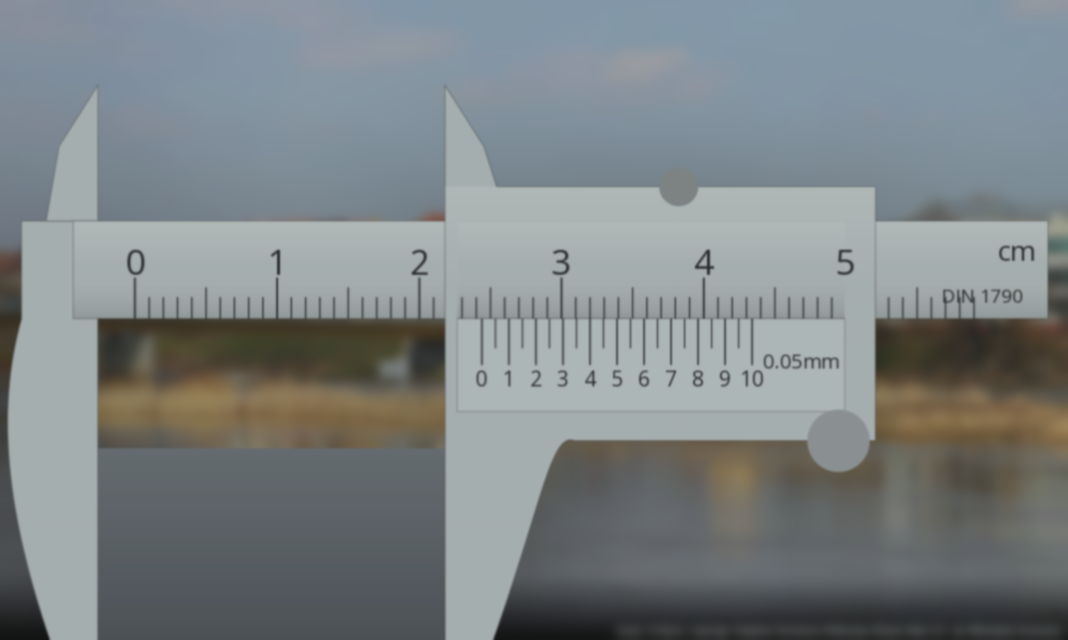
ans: {"value": 24.4, "unit": "mm"}
